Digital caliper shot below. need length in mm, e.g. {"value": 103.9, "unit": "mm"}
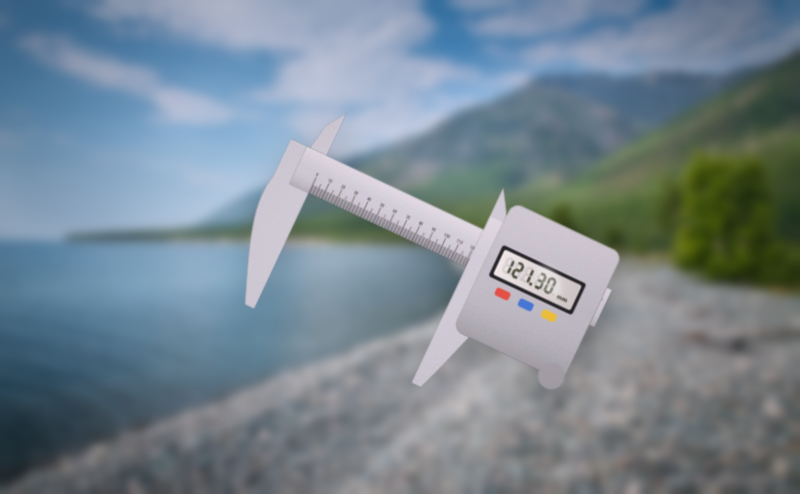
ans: {"value": 121.30, "unit": "mm"}
